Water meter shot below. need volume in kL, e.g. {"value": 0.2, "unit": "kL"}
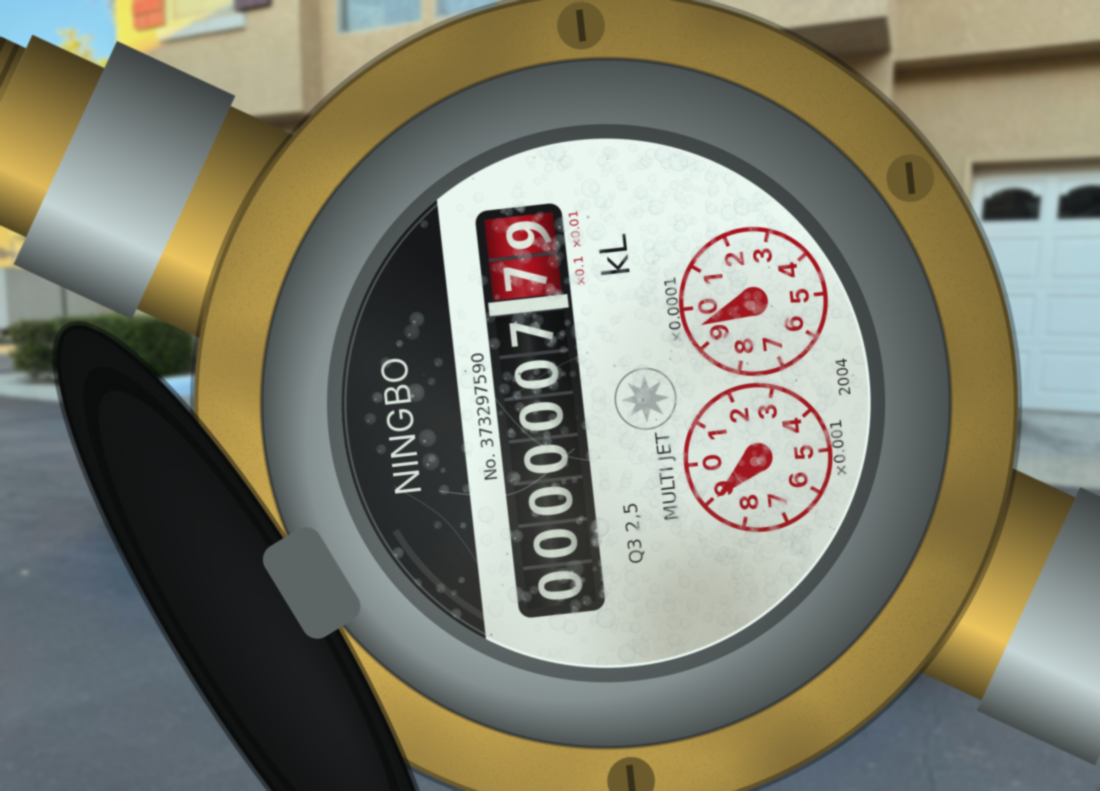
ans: {"value": 7.7889, "unit": "kL"}
